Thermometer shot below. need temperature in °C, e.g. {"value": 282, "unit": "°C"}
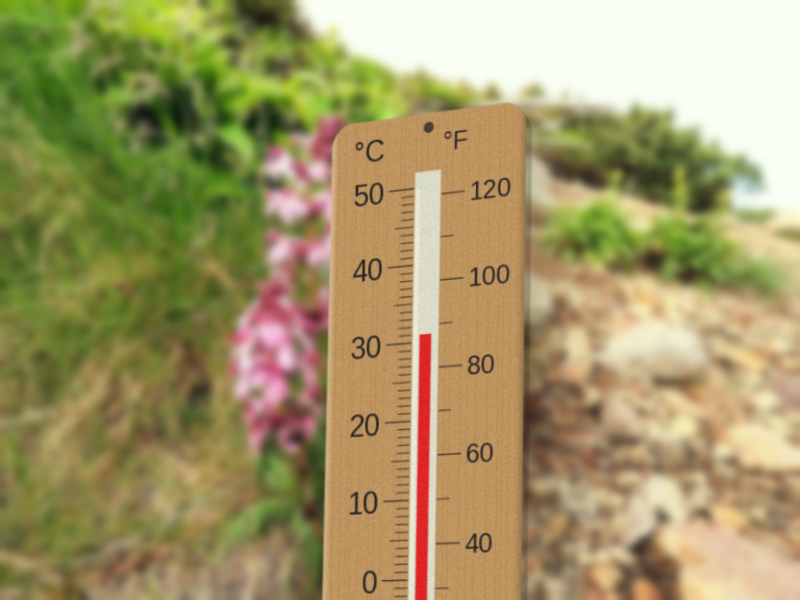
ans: {"value": 31, "unit": "°C"}
